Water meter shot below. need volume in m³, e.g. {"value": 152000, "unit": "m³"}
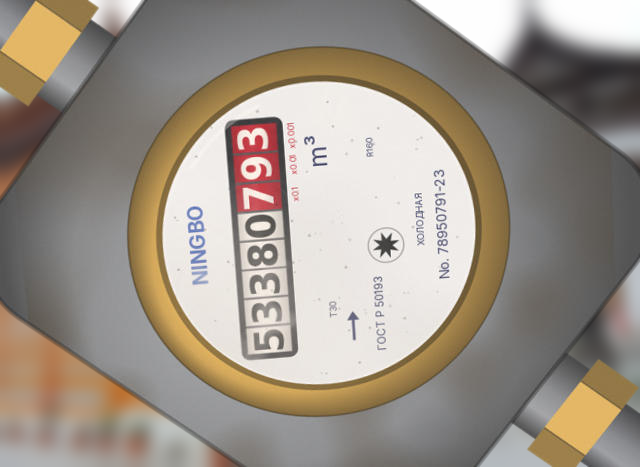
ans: {"value": 53380.793, "unit": "m³"}
